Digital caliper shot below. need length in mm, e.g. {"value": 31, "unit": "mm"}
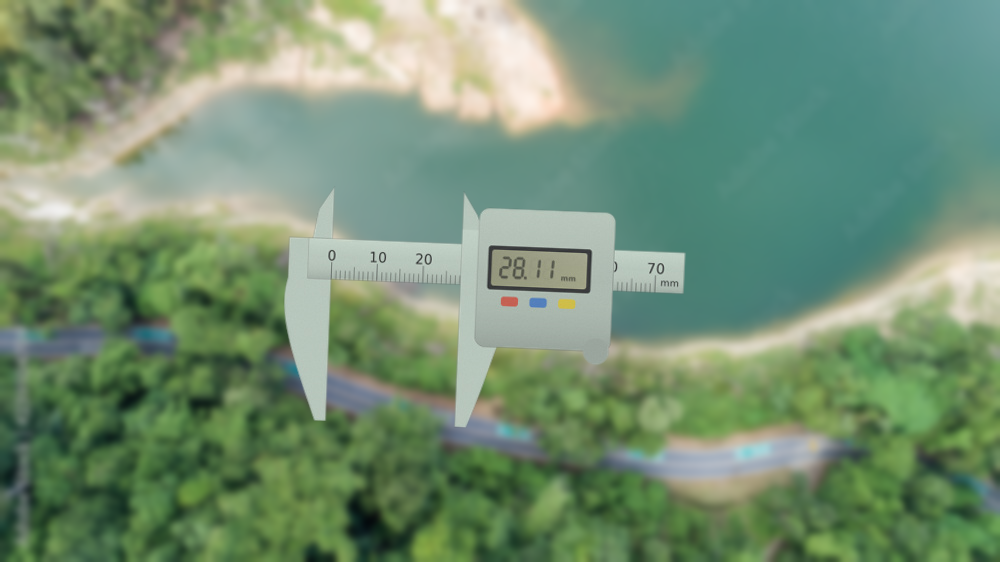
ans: {"value": 28.11, "unit": "mm"}
